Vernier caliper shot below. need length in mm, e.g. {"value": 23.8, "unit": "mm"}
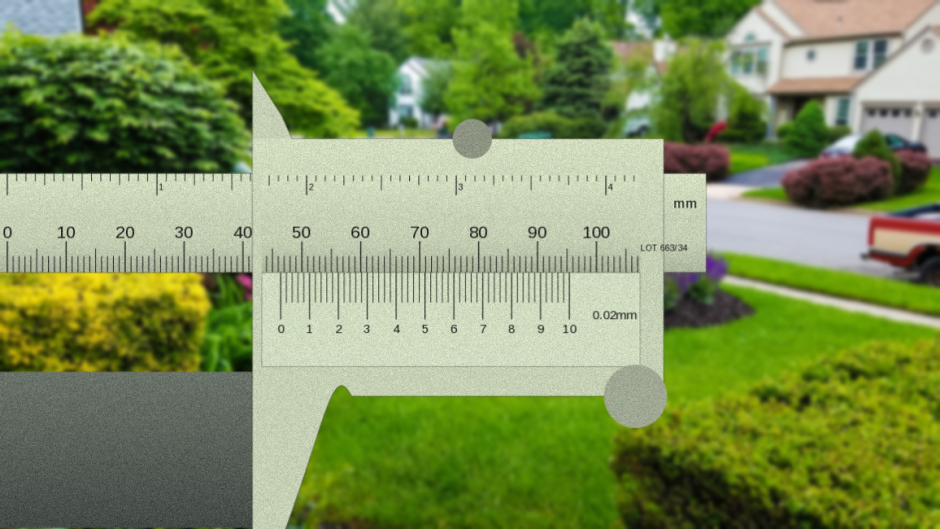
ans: {"value": 46.4, "unit": "mm"}
